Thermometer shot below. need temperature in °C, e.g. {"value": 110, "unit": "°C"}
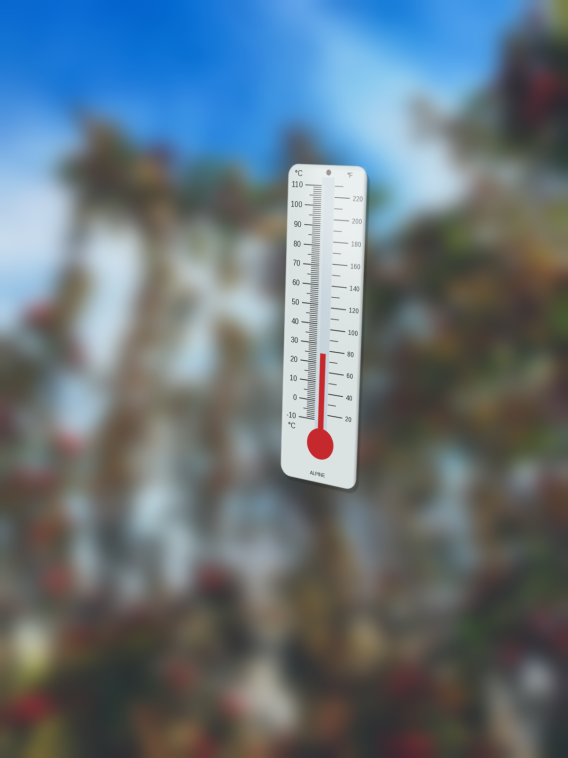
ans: {"value": 25, "unit": "°C"}
